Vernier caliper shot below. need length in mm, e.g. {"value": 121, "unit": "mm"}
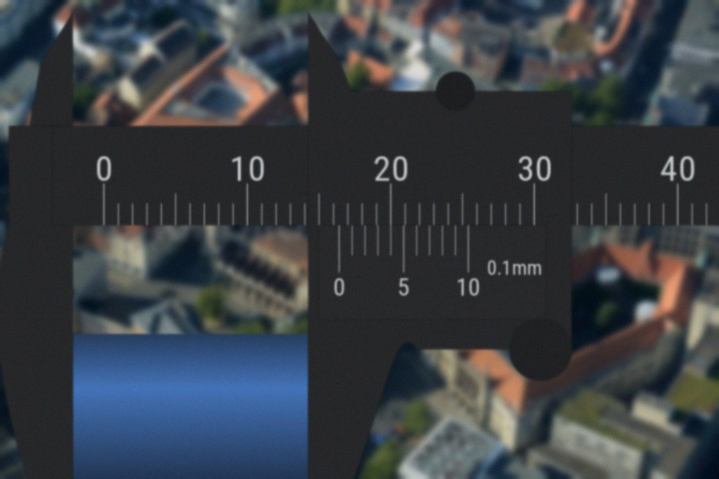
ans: {"value": 16.4, "unit": "mm"}
